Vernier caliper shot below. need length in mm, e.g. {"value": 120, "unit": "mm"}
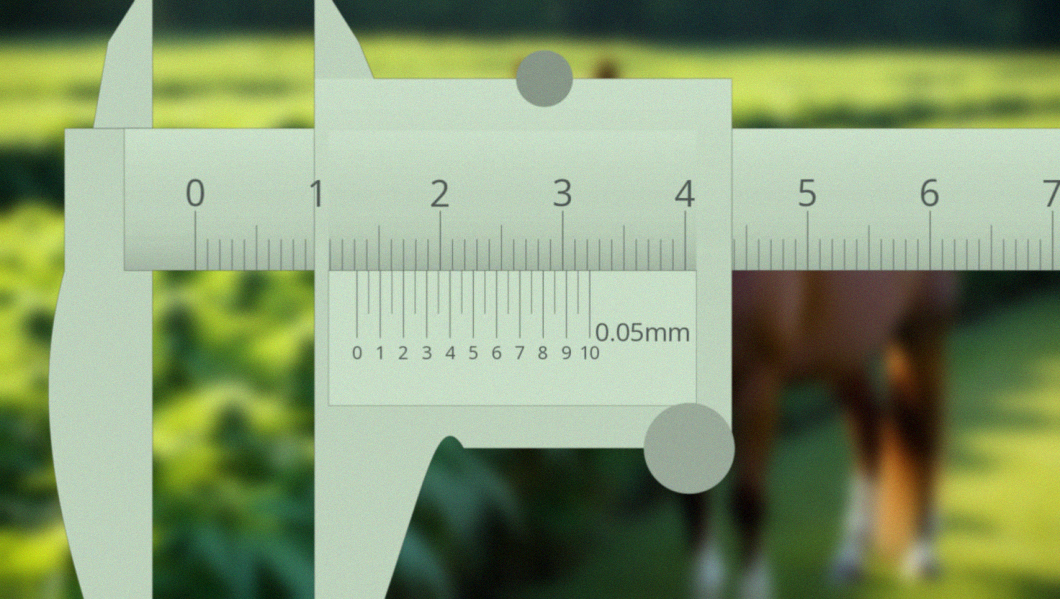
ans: {"value": 13.2, "unit": "mm"}
